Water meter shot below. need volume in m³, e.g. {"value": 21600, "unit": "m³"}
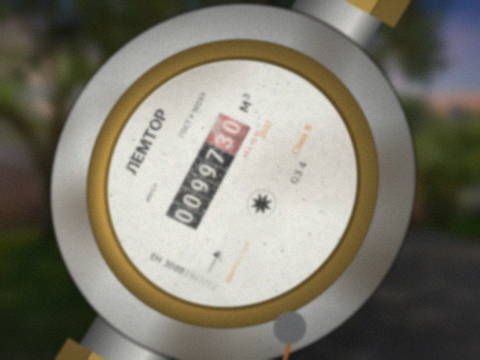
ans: {"value": 997.30, "unit": "m³"}
